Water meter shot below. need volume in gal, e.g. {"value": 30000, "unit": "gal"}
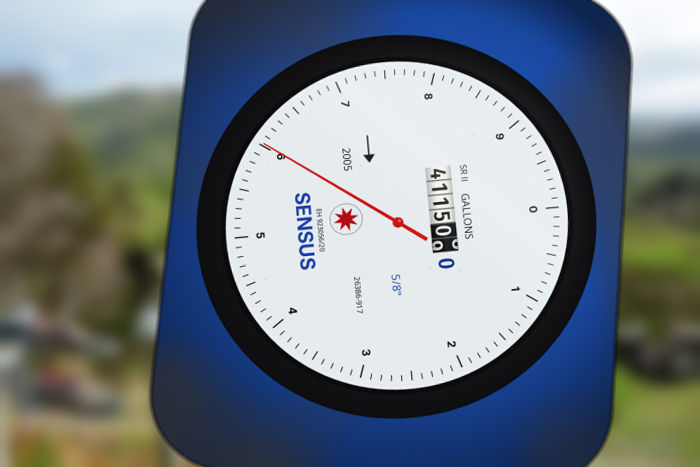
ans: {"value": 4115086.0, "unit": "gal"}
